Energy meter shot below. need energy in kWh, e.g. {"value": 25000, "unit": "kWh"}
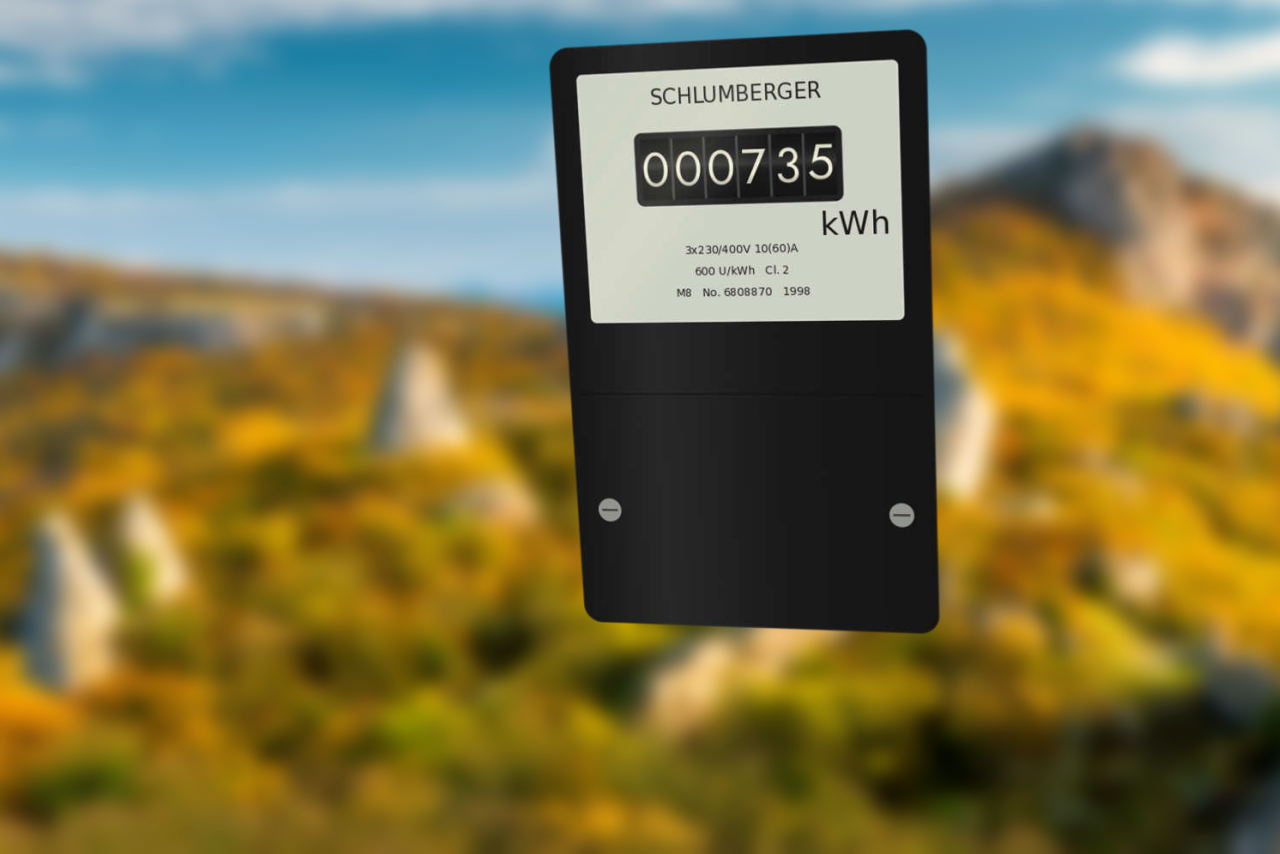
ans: {"value": 735, "unit": "kWh"}
